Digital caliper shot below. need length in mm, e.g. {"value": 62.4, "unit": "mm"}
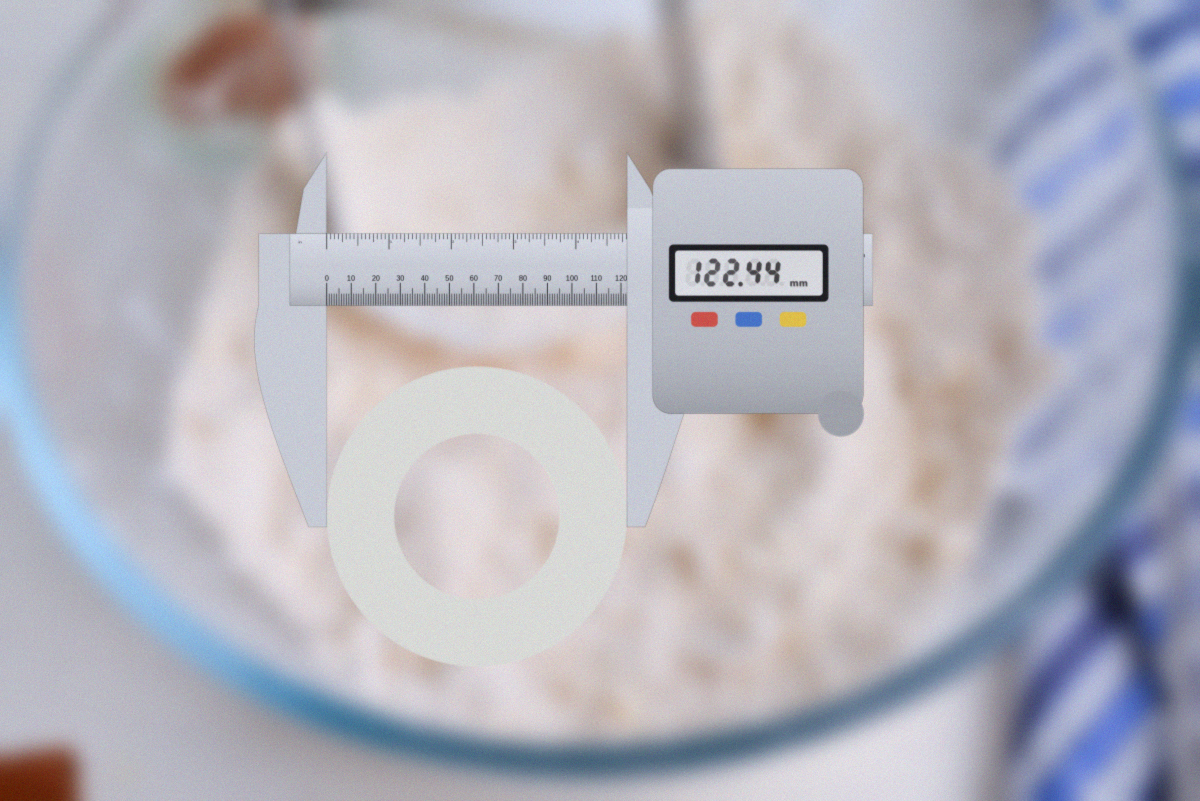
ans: {"value": 122.44, "unit": "mm"}
